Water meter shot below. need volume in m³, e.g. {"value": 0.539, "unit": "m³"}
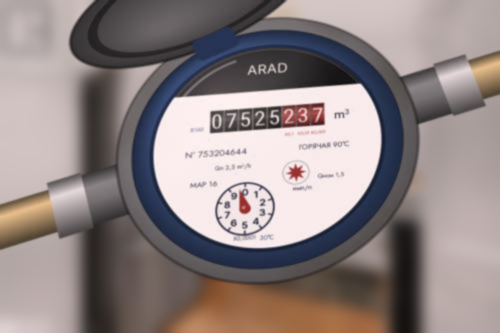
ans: {"value": 7525.2369, "unit": "m³"}
